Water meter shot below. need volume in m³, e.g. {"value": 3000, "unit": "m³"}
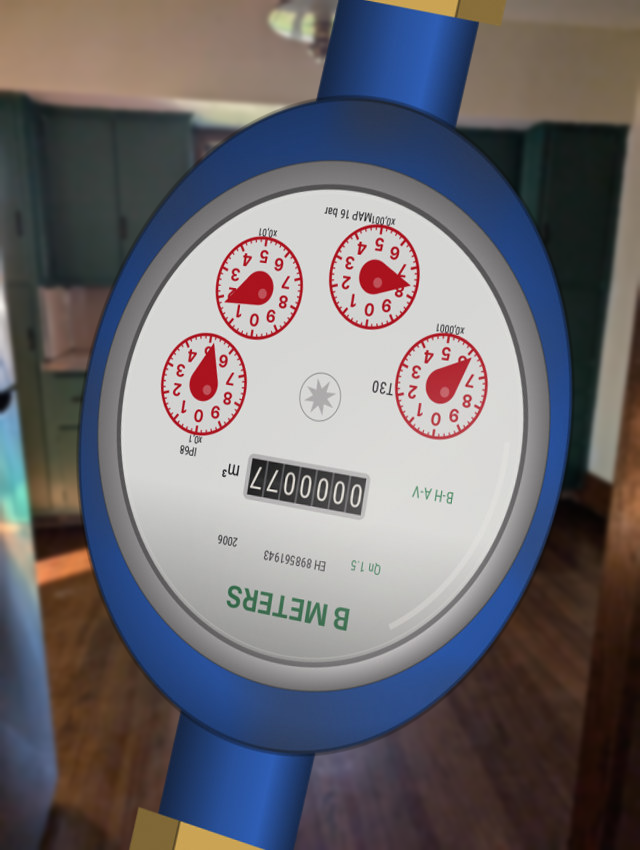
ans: {"value": 77.5176, "unit": "m³"}
